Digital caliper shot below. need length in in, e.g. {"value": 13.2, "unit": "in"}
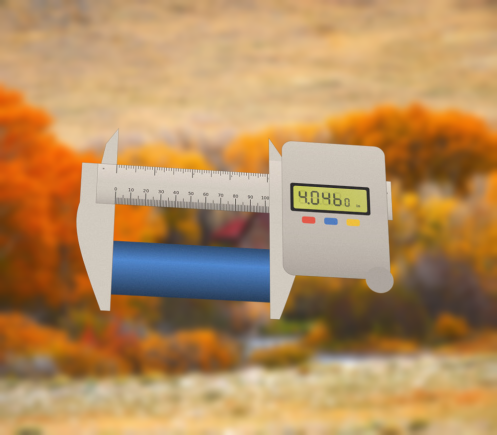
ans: {"value": 4.0460, "unit": "in"}
